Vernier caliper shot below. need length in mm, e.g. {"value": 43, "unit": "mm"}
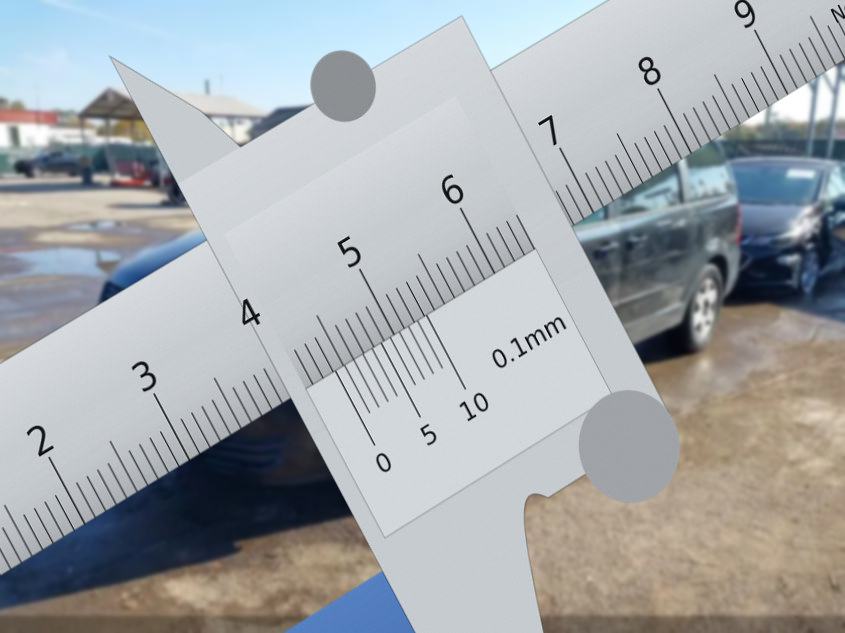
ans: {"value": 44.2, "unit": "mm"}
